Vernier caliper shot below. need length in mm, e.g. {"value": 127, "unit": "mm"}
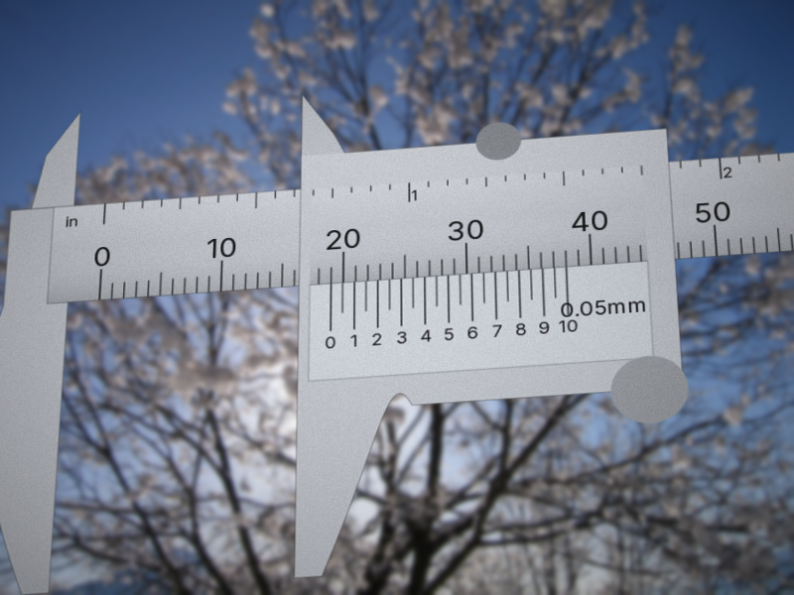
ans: {"value": 19.0, "unit": "mm"}
